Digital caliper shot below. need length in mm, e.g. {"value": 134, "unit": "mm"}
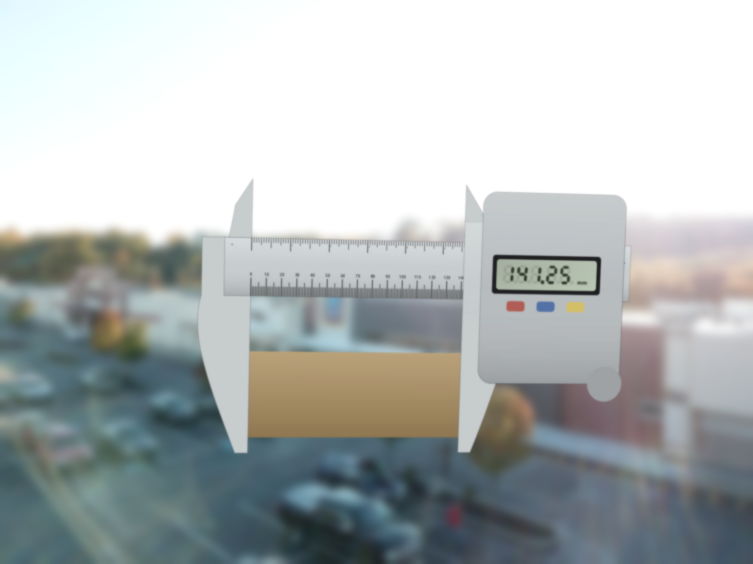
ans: {"value": 141.25, "unit": "mm"}
